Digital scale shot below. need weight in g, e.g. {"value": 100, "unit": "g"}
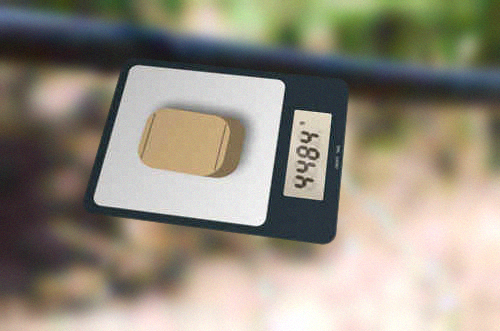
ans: {"value": 4484, "unit": "g"}
